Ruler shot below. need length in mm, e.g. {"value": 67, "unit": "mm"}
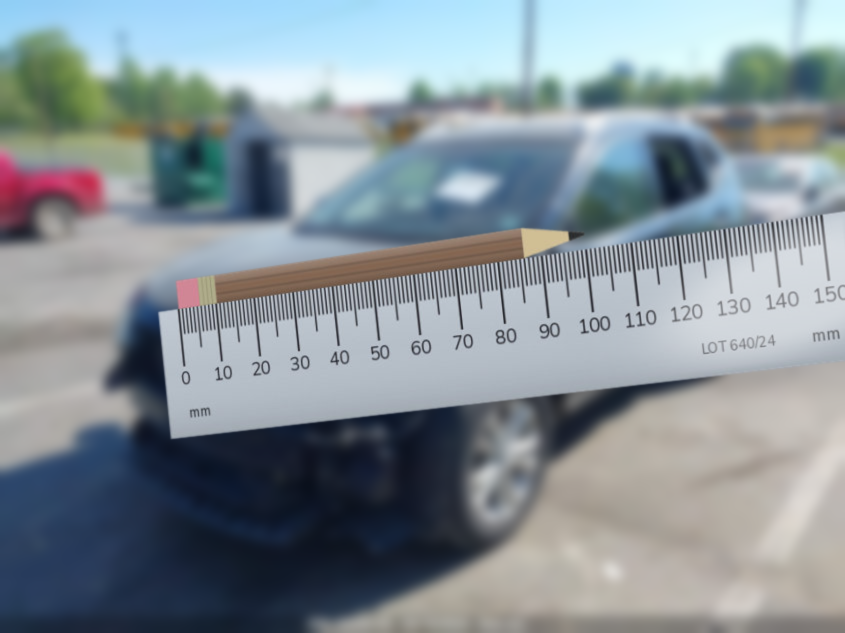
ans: {"value": 100, "unit": "mm"}
